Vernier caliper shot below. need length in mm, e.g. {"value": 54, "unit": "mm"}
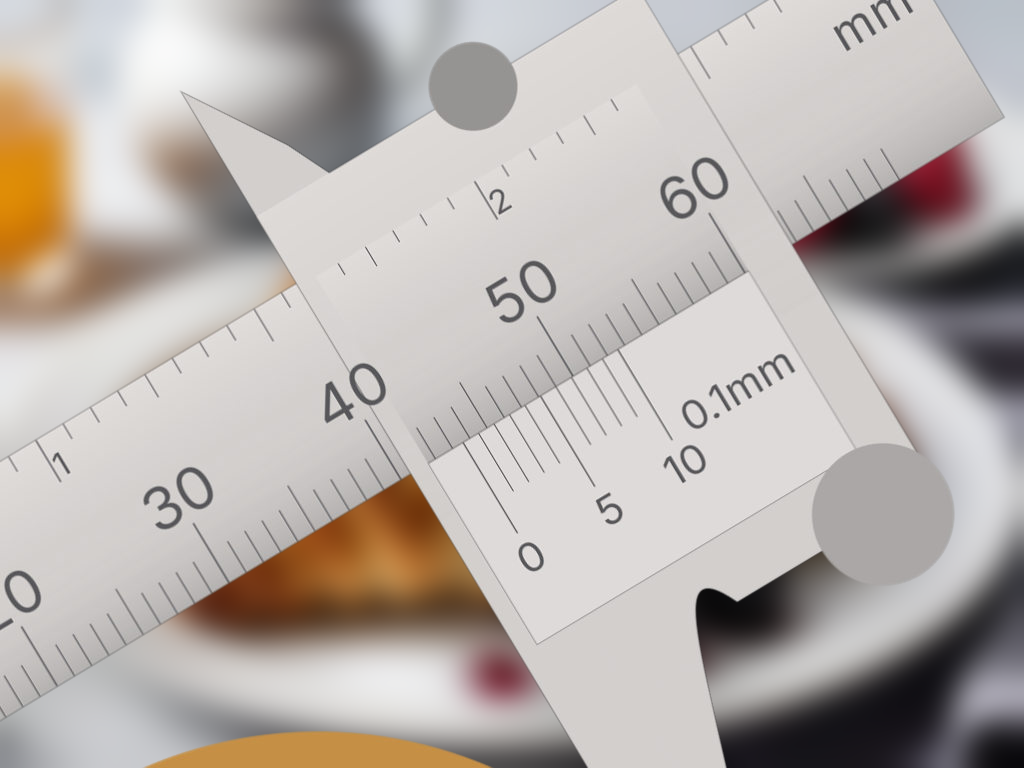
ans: {"value": 43.6, "unit": "mm"}
